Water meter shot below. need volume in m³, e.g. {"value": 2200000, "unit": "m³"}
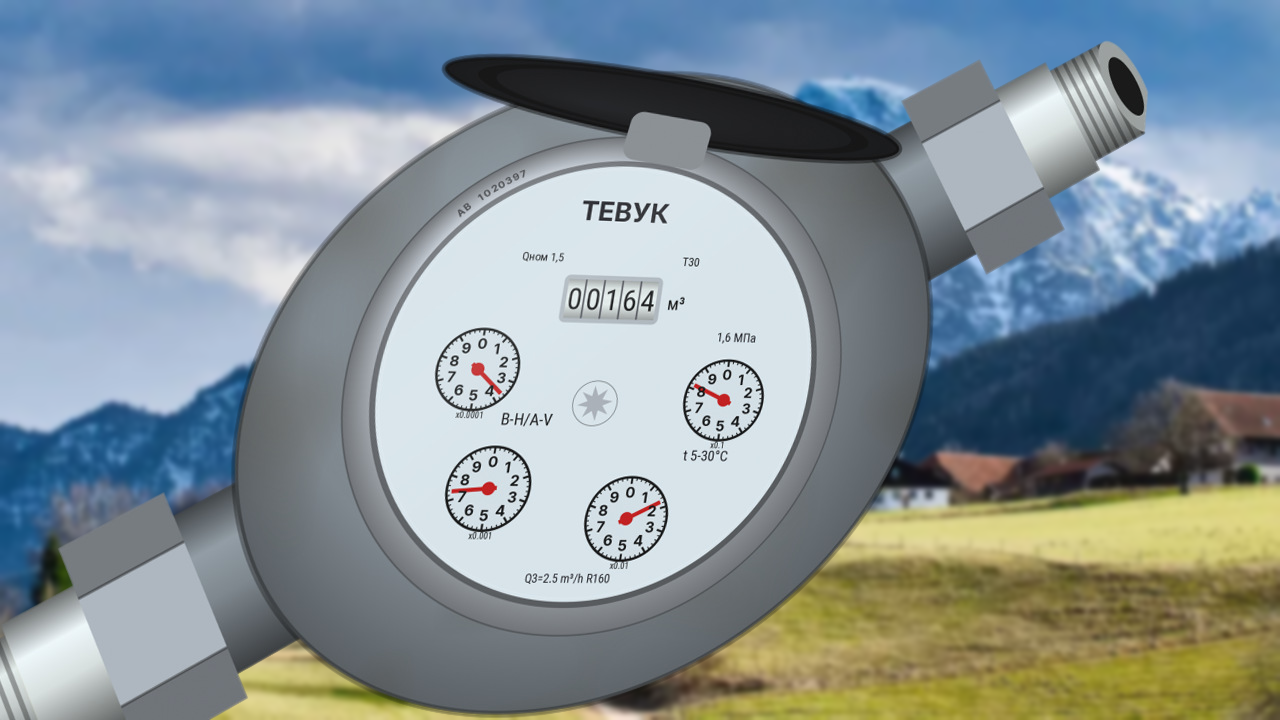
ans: {"value": 164.8173, "unit": "m³"}
